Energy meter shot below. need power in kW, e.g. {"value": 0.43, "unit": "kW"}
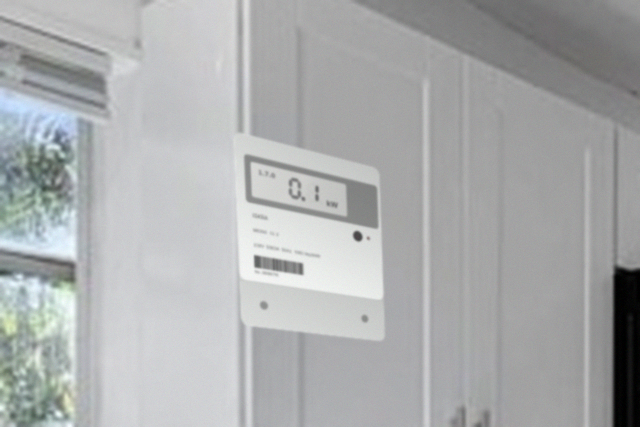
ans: {"value": 0.1, "unit": "kW"}
